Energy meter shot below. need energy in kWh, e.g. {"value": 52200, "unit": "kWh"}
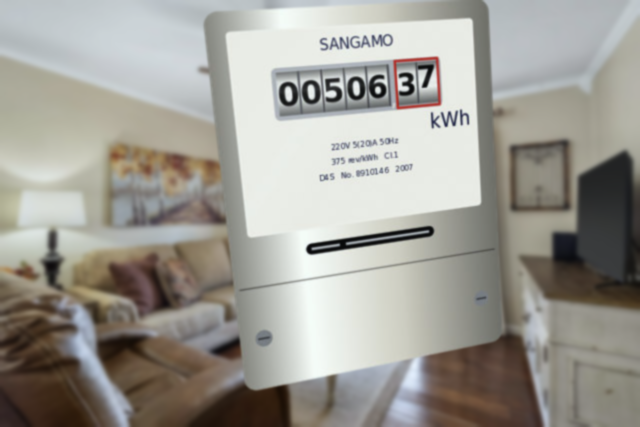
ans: {"value": 506.37, "unit": "kWh"}
